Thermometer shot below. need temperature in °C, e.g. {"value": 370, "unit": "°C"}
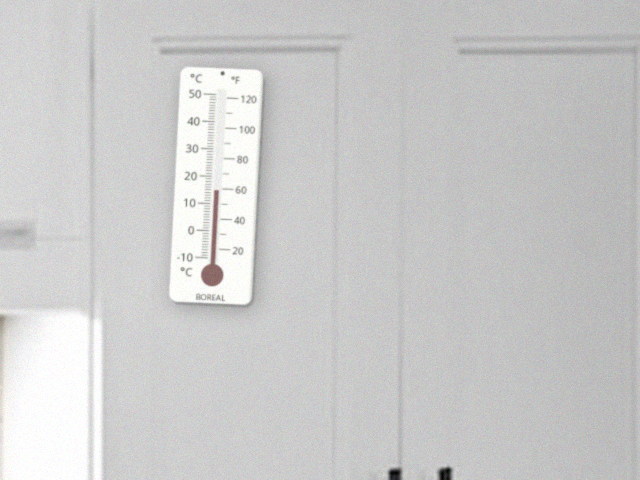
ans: {"value": 15, "unit": "°C"}
